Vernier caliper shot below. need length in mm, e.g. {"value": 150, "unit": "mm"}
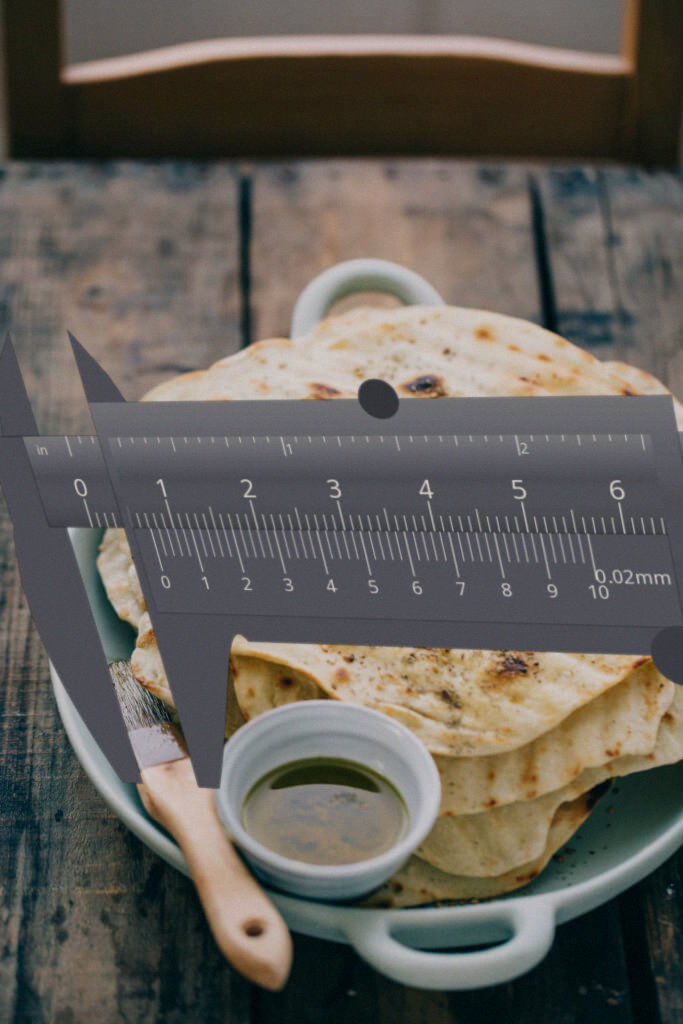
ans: {"value": 7.2, "unit": "mm"}
